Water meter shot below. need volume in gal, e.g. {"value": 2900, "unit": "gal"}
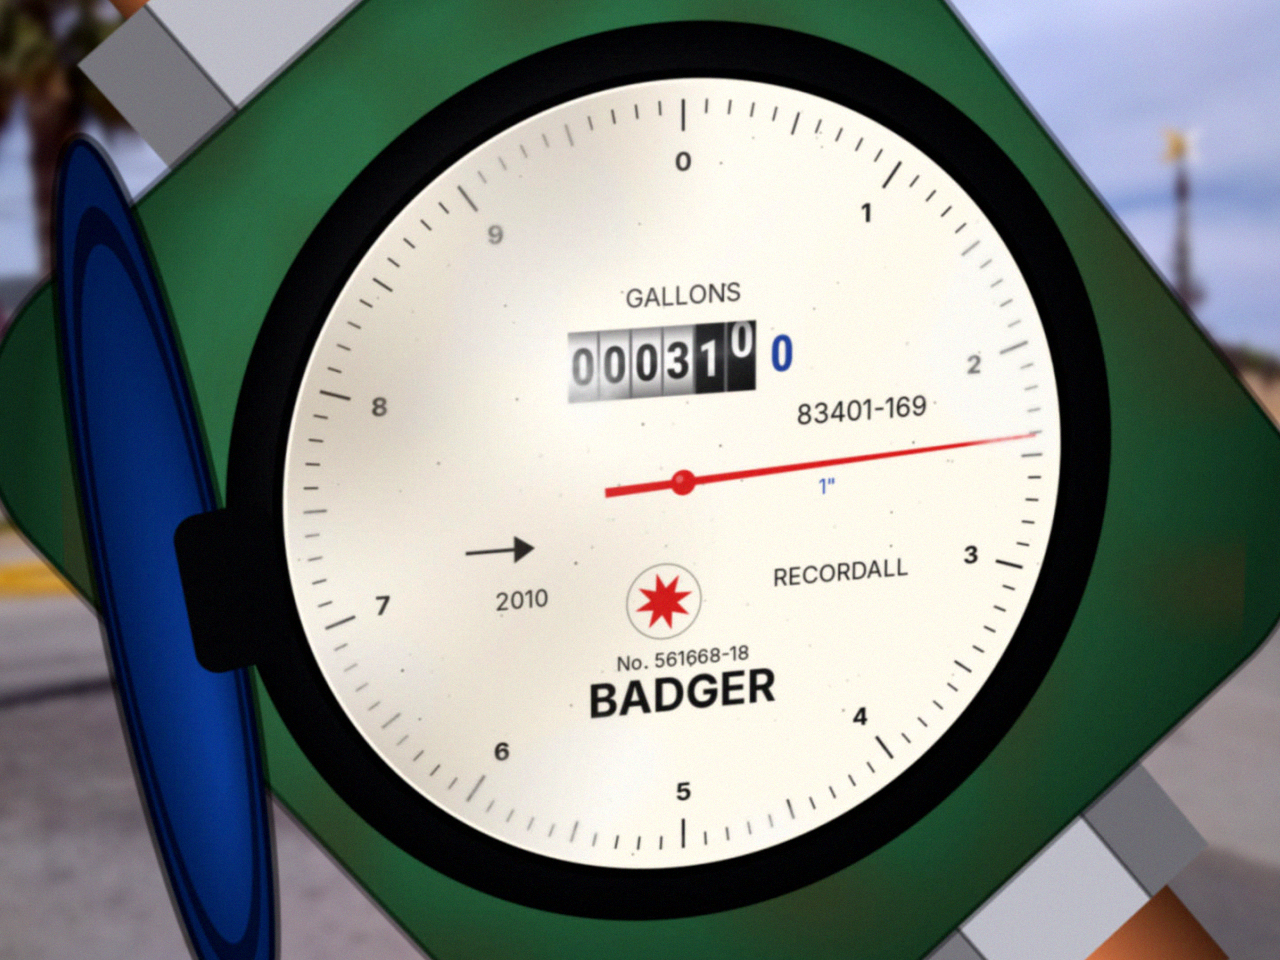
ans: {"value": 3102.4, "unit": "gal"}
